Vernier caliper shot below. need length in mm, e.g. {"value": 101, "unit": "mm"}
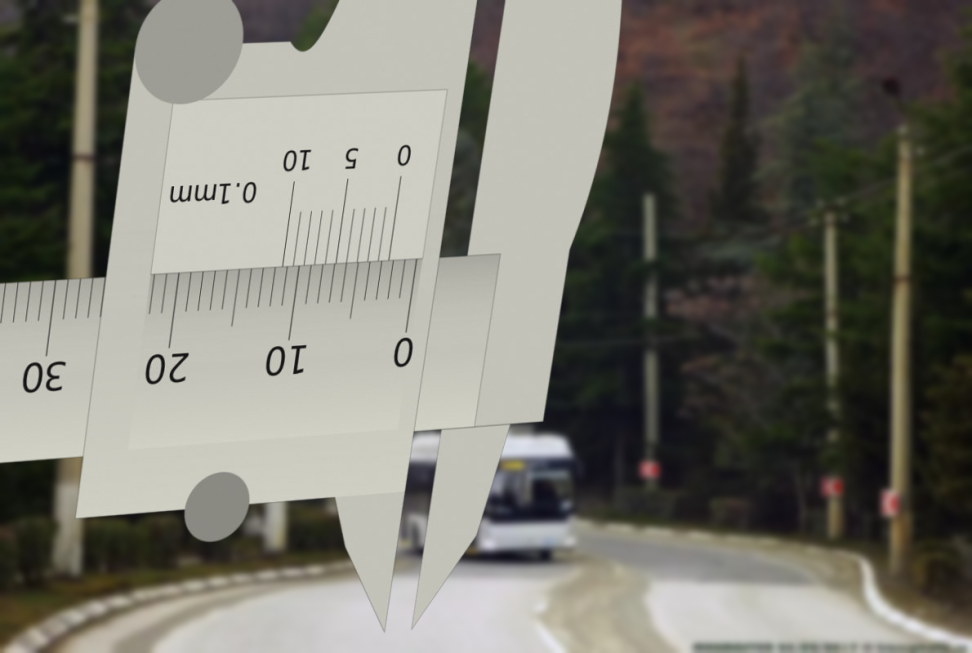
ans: {"value": 2.4, "unit": "mm"}
